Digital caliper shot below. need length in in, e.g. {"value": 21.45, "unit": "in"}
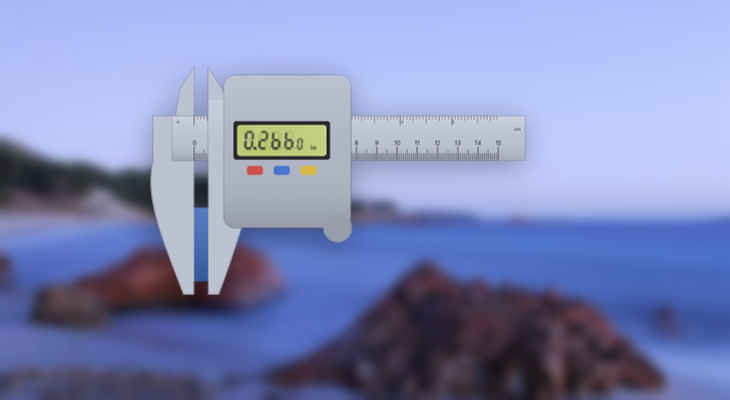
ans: {"value": 0.2660, "unit": "in"}
